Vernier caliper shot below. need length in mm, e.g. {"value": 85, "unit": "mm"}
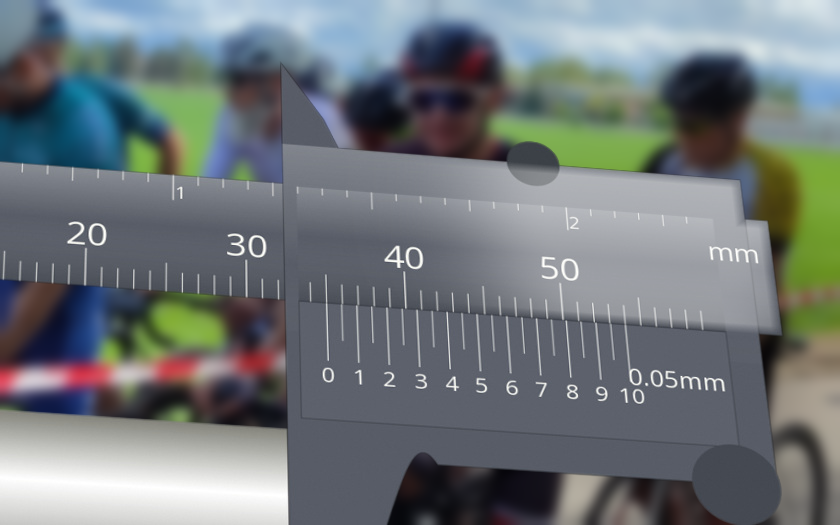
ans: {"value": 35.0, "unit": "mm"}
